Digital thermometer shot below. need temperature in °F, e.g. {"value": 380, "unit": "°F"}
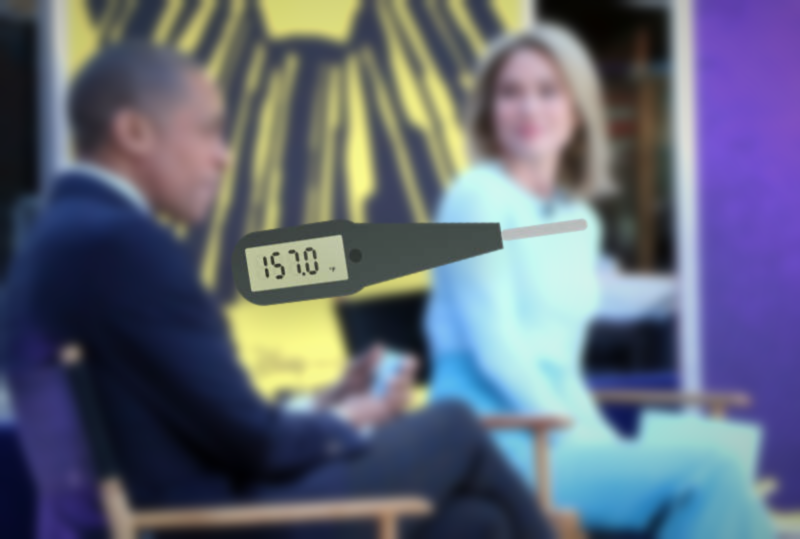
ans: {"value": 157.0, "unit": "°F"}
